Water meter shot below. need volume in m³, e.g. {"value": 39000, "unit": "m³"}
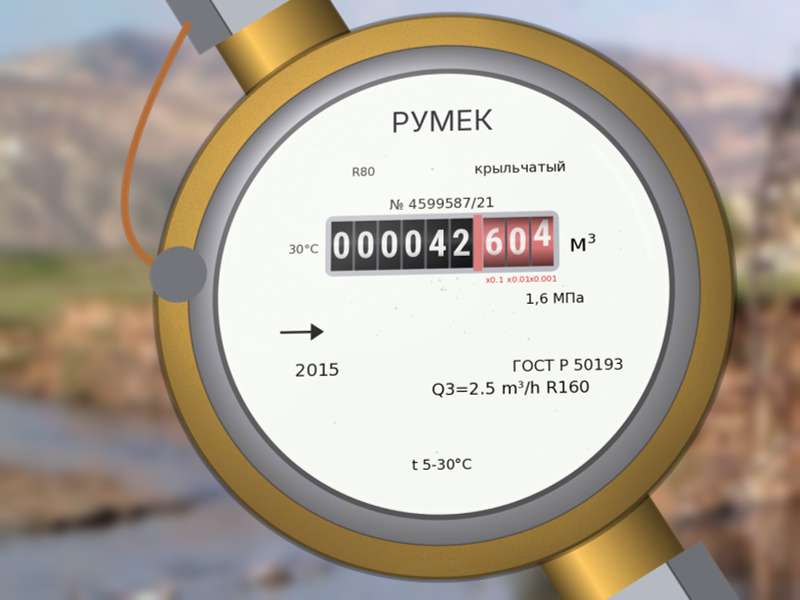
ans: {"value": 42.604, "unit": "m³"}
